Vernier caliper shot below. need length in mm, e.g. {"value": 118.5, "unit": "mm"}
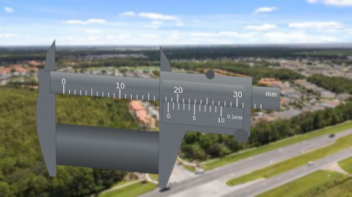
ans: {"value": 18.4, "unit": "mm"}
